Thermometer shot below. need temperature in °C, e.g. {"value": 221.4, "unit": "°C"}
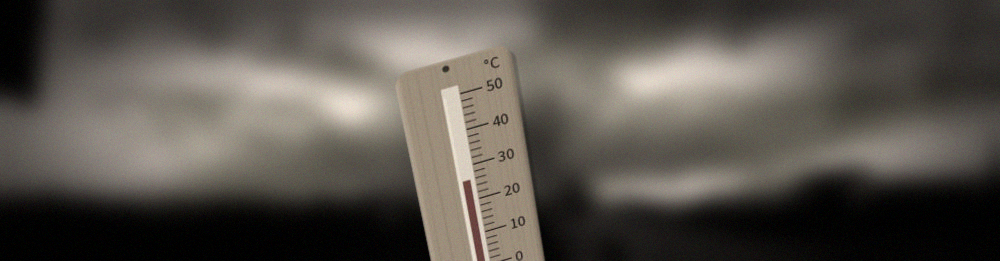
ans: {"value": 26, "unit": "°C"}
